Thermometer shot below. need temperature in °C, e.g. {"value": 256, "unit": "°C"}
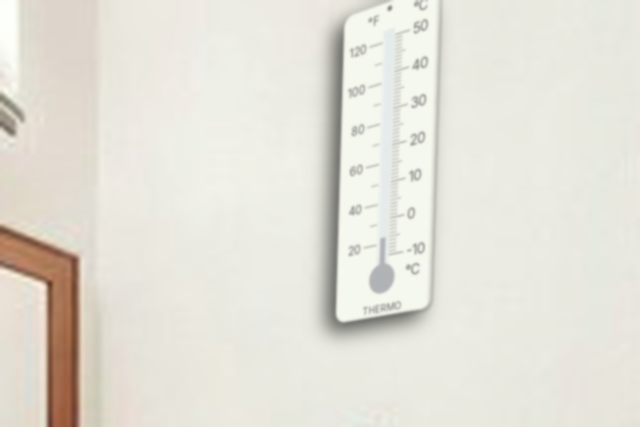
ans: {"value": -5, "unit": "°C"}
